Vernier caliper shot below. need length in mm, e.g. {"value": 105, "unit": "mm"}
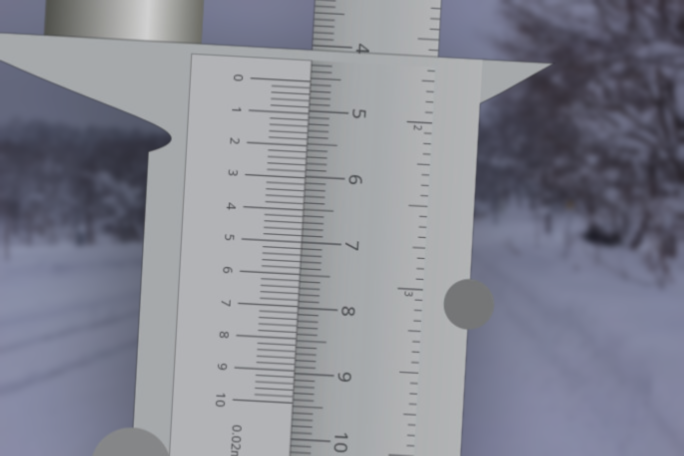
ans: {"value": 45.5, "unit": "mm"}
